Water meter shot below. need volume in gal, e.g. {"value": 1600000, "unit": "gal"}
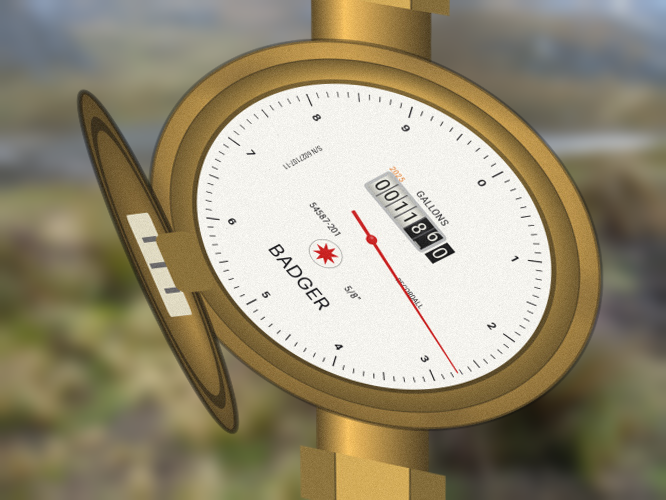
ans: {"value": 11862.7, "unit": "gal"}
